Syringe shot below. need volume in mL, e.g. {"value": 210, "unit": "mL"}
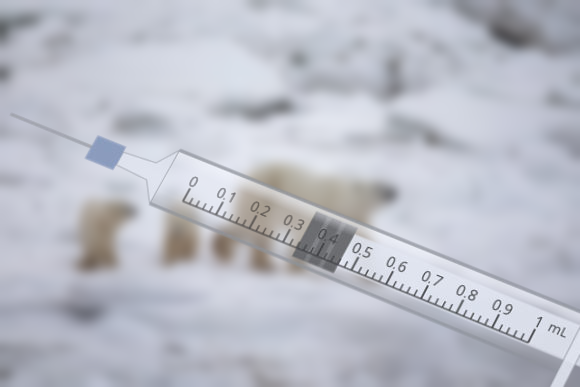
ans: {"value": 0.34, "unit": "mL"}
